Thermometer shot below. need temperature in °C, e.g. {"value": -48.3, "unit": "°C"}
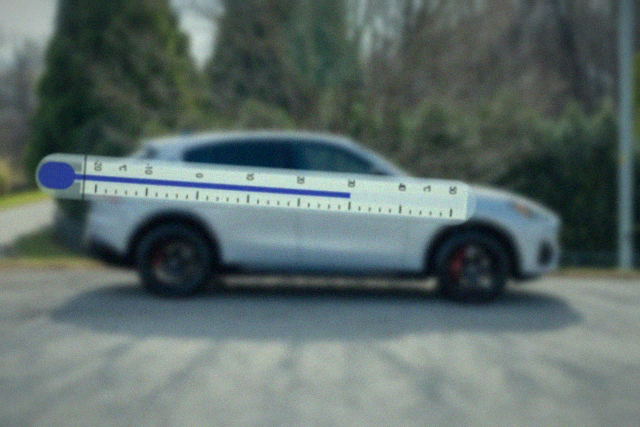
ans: {"value": 30, "unit": "°C"}
